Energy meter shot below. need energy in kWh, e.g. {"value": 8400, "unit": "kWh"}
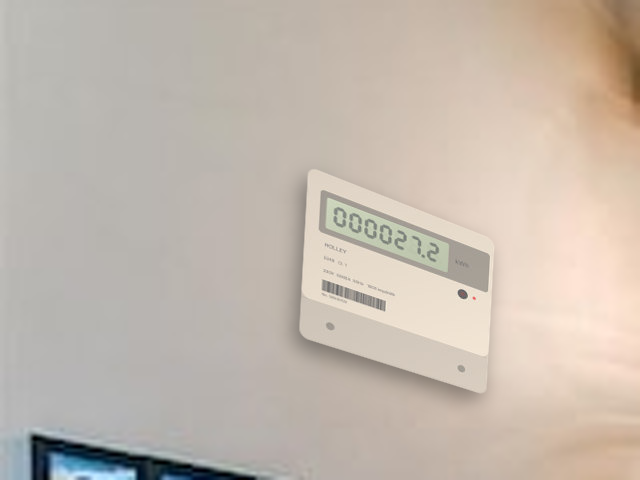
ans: {"value": 27.2, "unit": "kWh"}
